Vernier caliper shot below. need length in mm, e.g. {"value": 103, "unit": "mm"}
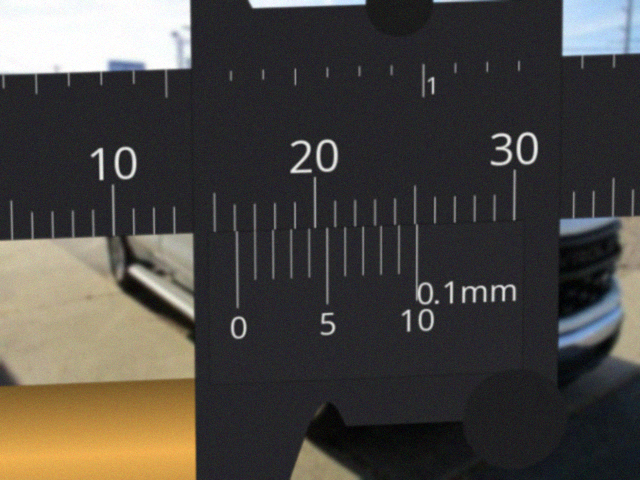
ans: {"value": 16.1, "unit": "mm"}
